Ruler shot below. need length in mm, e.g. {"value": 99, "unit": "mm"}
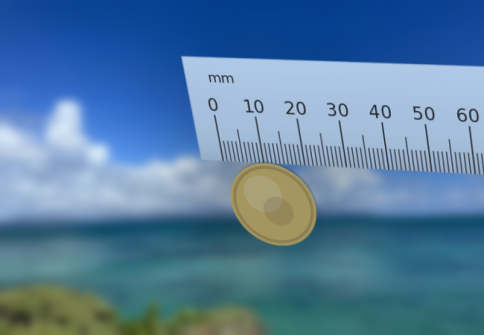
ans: {"value": 21, "unit": "mm"}
